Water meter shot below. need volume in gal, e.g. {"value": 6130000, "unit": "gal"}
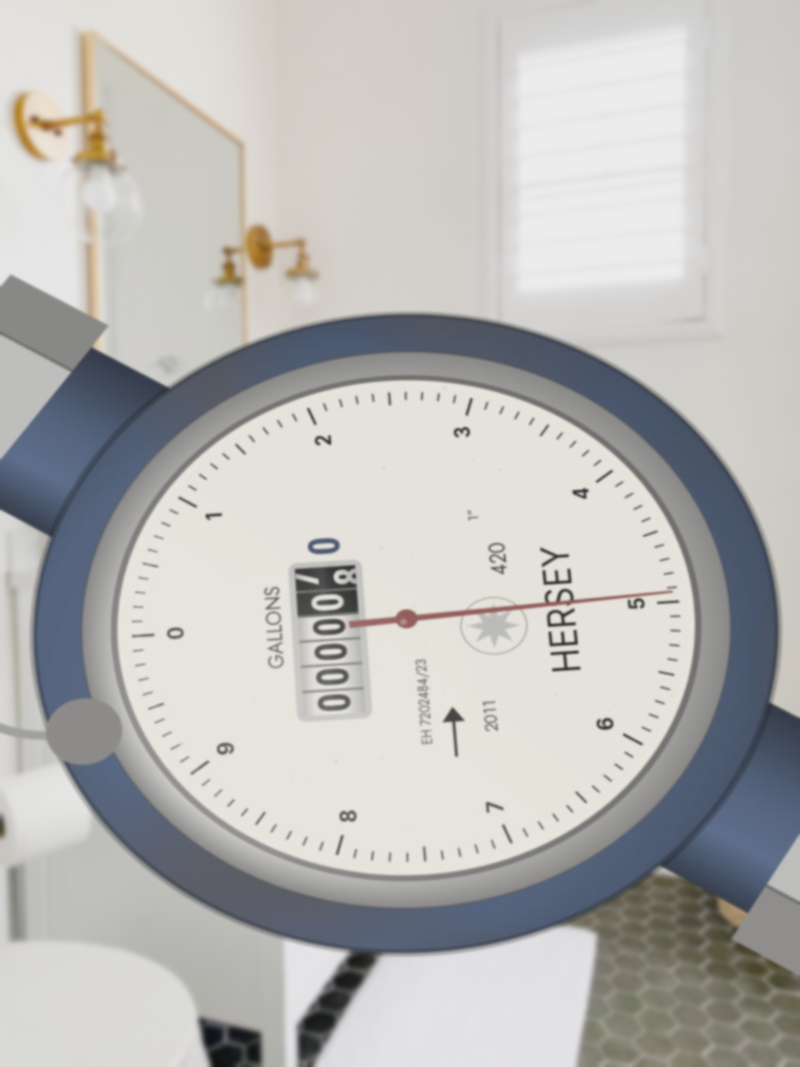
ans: {"value": 74.9, "unit": "gal"}
